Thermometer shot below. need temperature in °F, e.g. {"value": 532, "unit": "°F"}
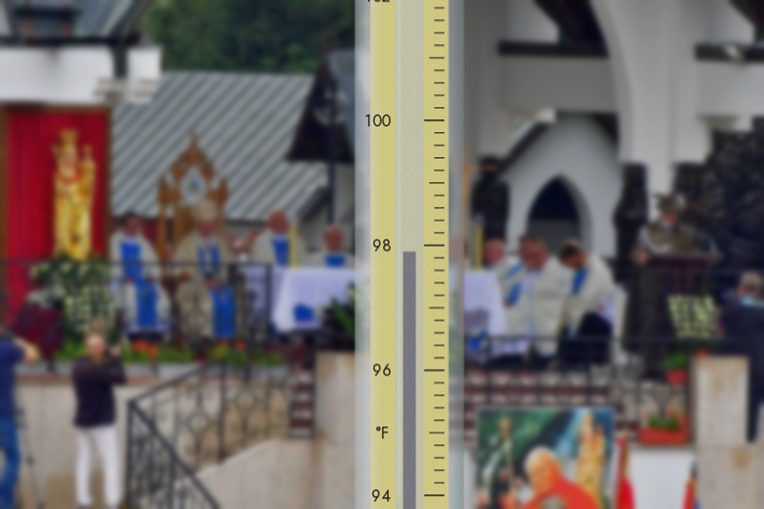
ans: {"value": 97.9, "unit": "°F"}
